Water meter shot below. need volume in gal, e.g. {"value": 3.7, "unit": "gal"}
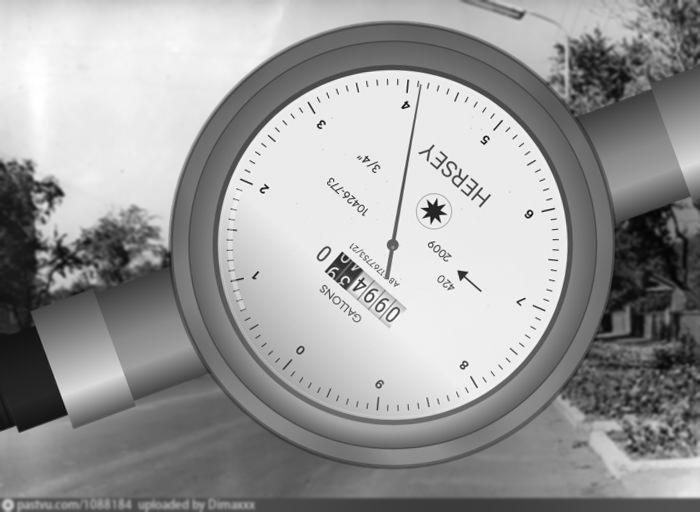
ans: {"value": 994394.1, "unit": "gal"}
